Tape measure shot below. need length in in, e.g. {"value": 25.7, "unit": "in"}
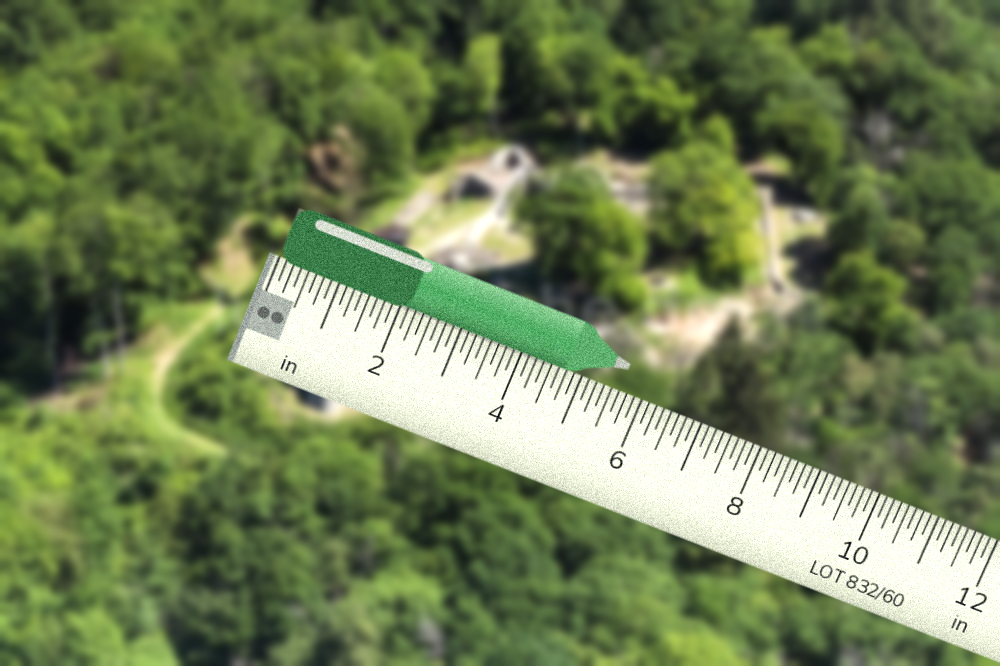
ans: {"value": 5.625, "unit": "in"}
